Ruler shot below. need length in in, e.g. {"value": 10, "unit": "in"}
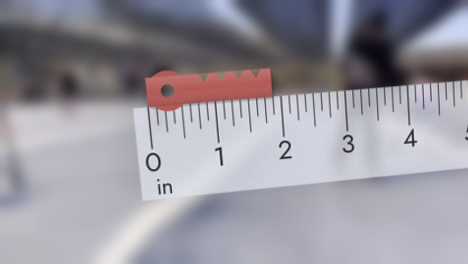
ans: {"value": 1.875, "unit": "in"}
